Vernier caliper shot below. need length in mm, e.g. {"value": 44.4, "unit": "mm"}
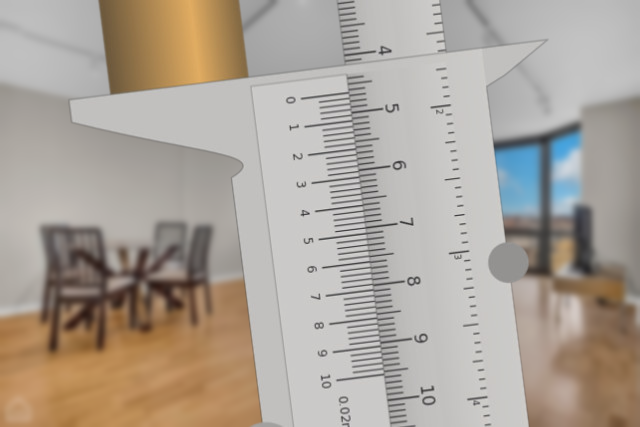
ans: {"value": 46.5, "unit": "mm"}
